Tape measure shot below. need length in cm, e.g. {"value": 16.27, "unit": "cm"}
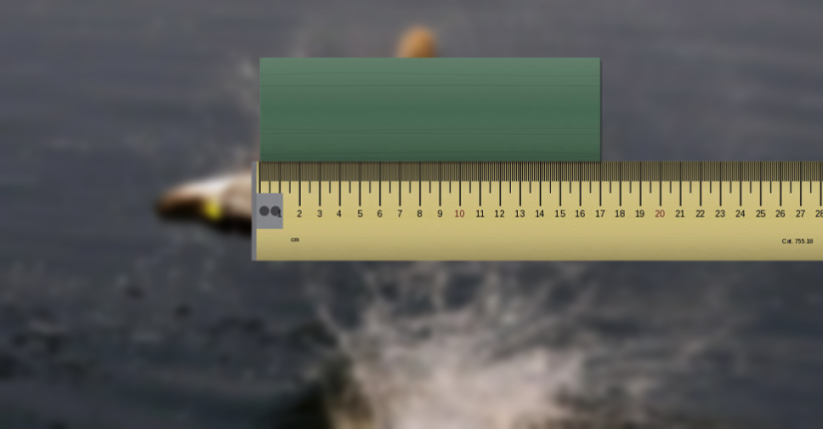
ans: {"value": 17, "unit": "cm"}
